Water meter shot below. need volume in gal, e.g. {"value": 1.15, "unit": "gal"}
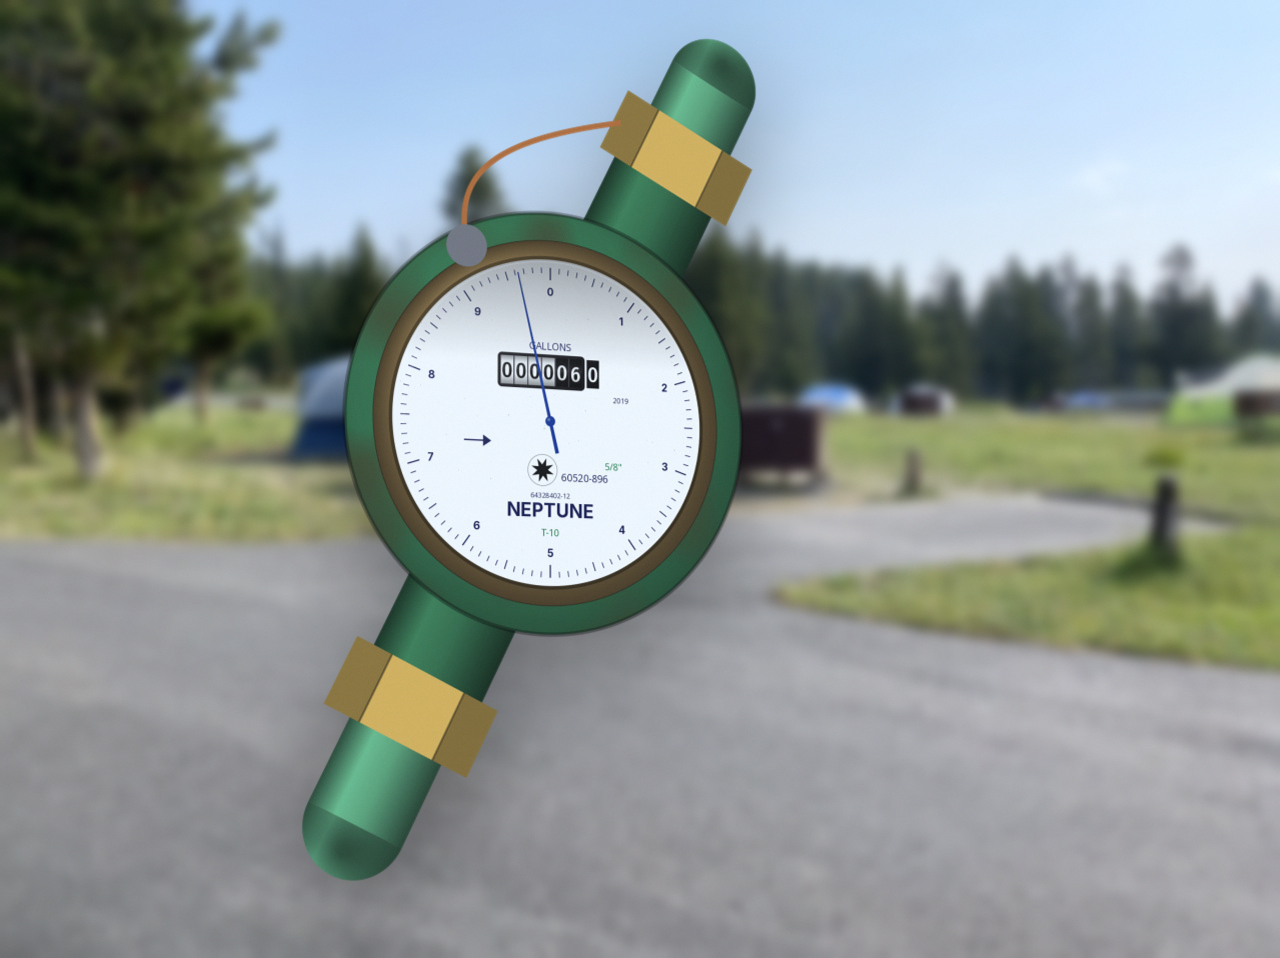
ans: {"value": 59.6, "unit": "gal"}
